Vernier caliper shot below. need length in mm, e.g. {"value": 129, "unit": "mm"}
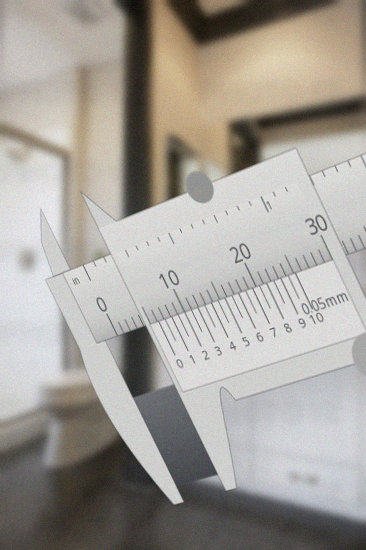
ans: {"value": 6.2, "unit": "mm"}
